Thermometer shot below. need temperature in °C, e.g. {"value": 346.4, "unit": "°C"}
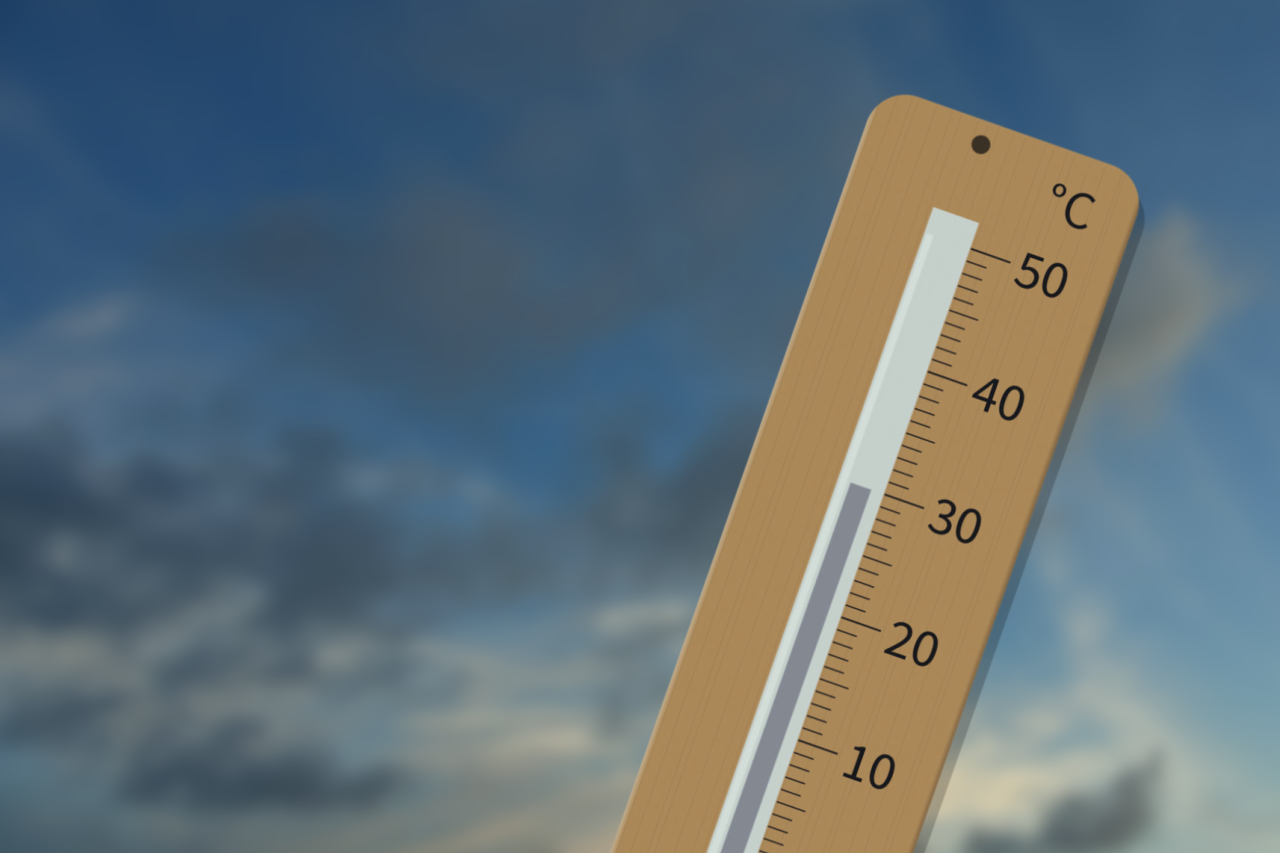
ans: {"value": 30, "unit": "°C"}
